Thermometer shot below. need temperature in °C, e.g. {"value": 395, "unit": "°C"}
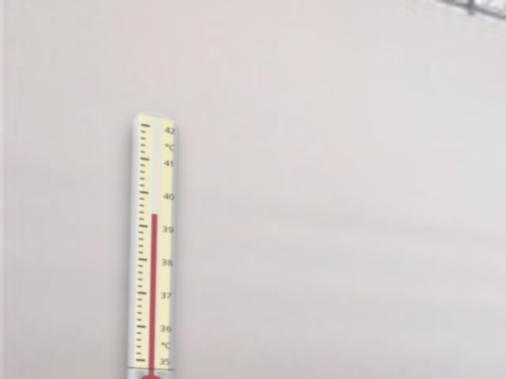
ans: {"value": 39.4, "unit": "°C"}
